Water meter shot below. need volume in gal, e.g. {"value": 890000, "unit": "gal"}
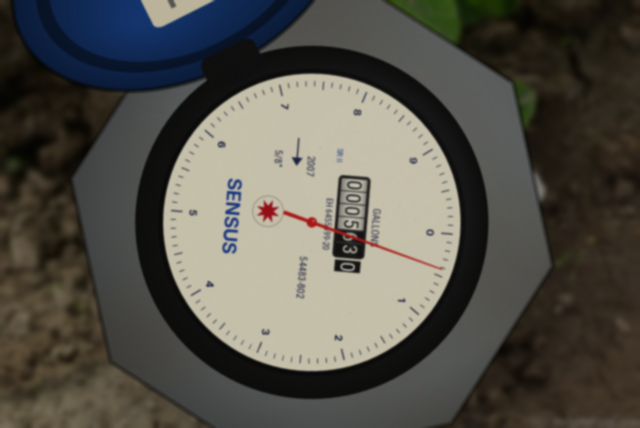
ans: {"value": 5630.4, "unit": "gal"}
